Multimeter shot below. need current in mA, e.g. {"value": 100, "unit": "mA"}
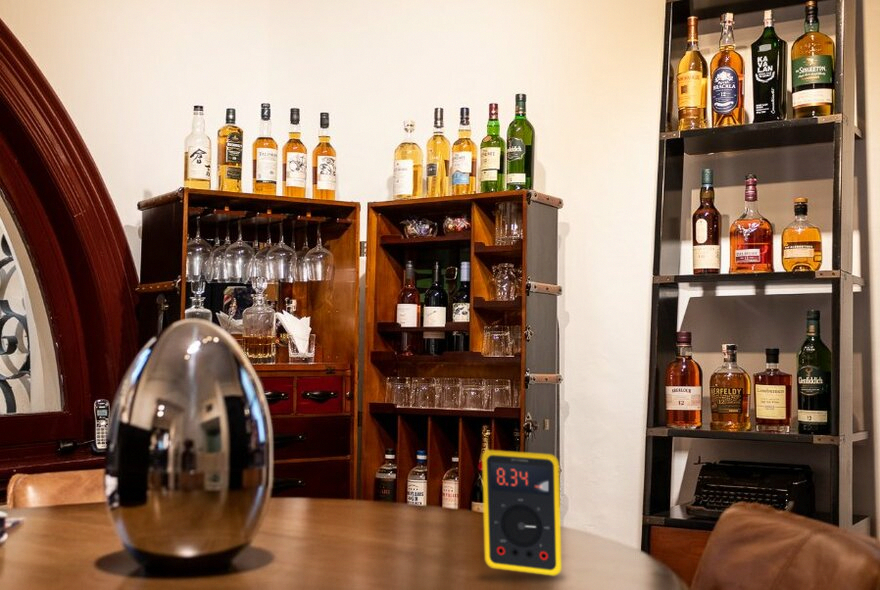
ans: {"value": 8.34, "unit": "mA"}
